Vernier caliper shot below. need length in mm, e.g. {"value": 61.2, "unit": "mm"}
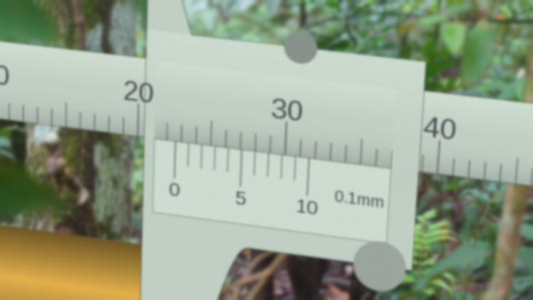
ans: {"value": 22.6, "unit": "mm"}
